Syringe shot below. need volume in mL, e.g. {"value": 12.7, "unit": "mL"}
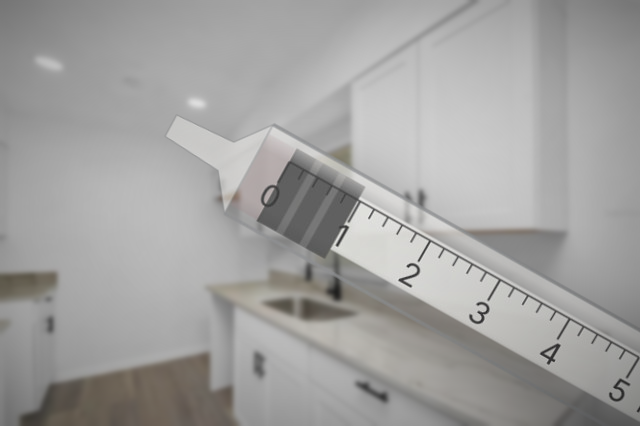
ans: {"value": 0, "unit": "mL"}
